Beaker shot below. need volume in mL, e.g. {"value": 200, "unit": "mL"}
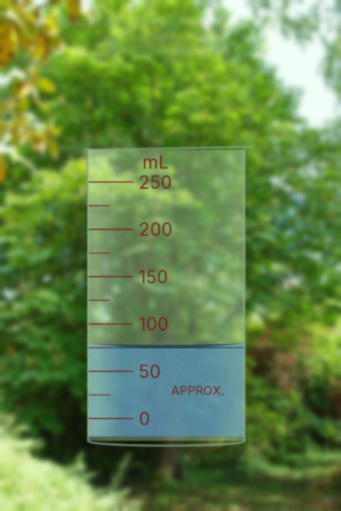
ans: {"value": 75, "unit": "mL"}
